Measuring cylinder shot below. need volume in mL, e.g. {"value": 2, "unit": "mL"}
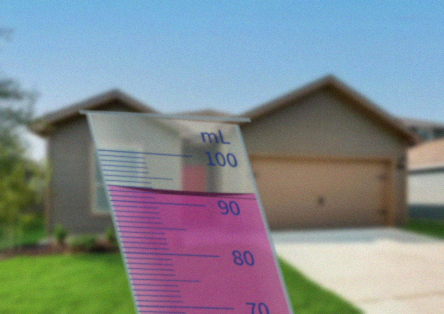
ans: {"value": 92, "unit": "mL"}
